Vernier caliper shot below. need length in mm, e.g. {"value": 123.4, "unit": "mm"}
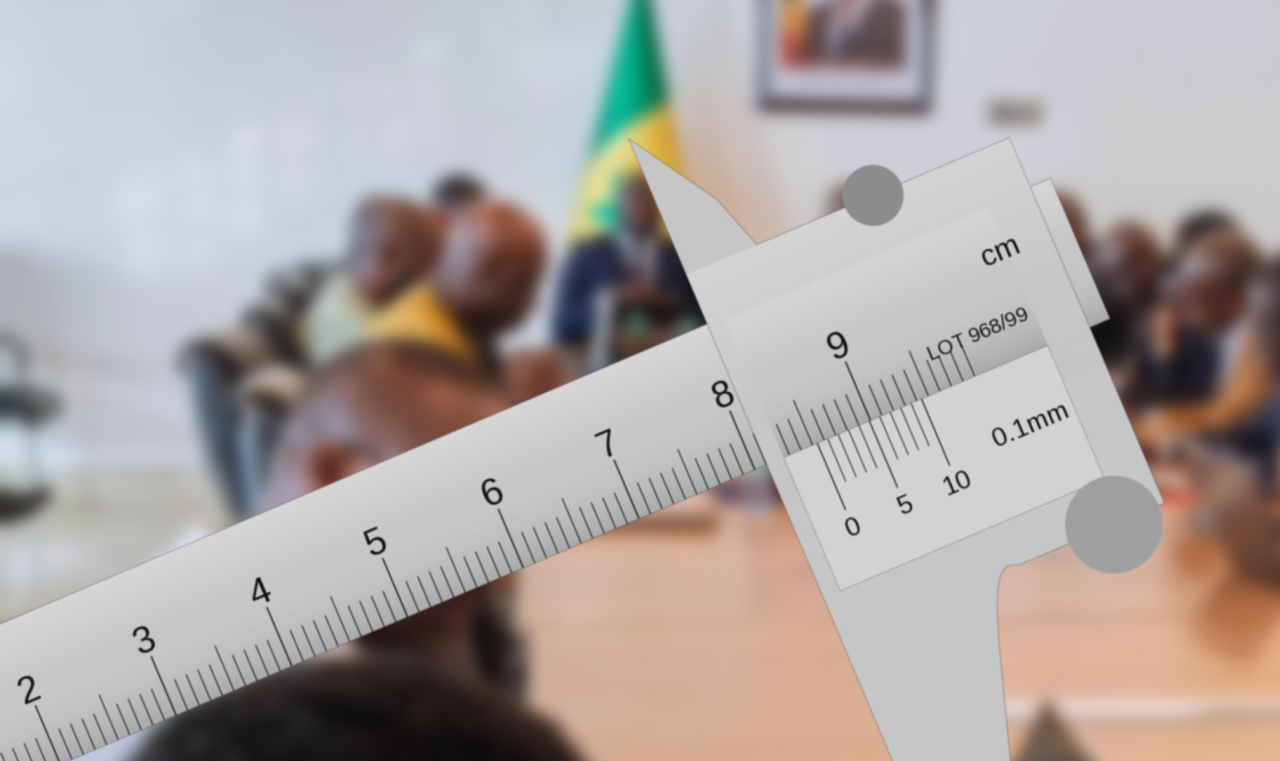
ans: {"value": 85.4, "unit": "mm"}
